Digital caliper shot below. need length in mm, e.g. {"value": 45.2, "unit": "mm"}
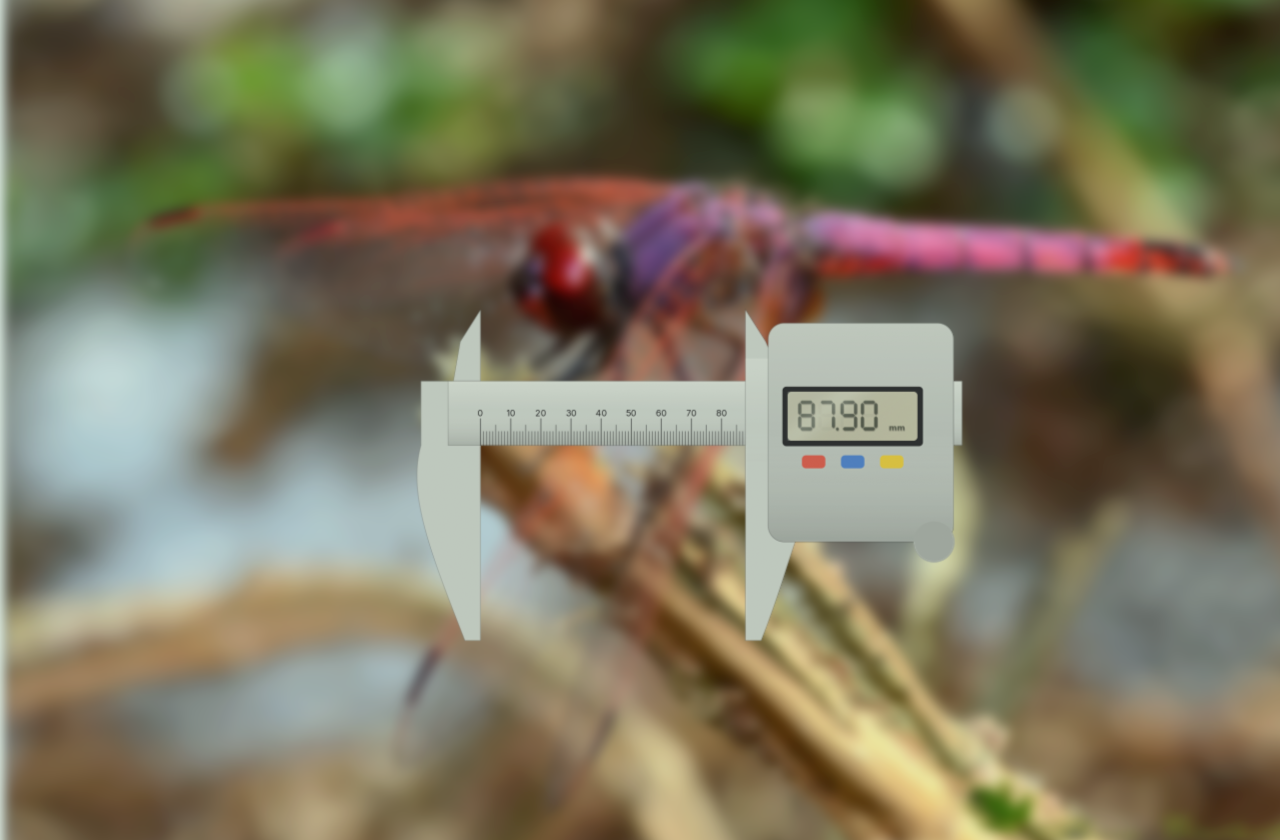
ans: {"value": 87.90, "unit": "mm"}
